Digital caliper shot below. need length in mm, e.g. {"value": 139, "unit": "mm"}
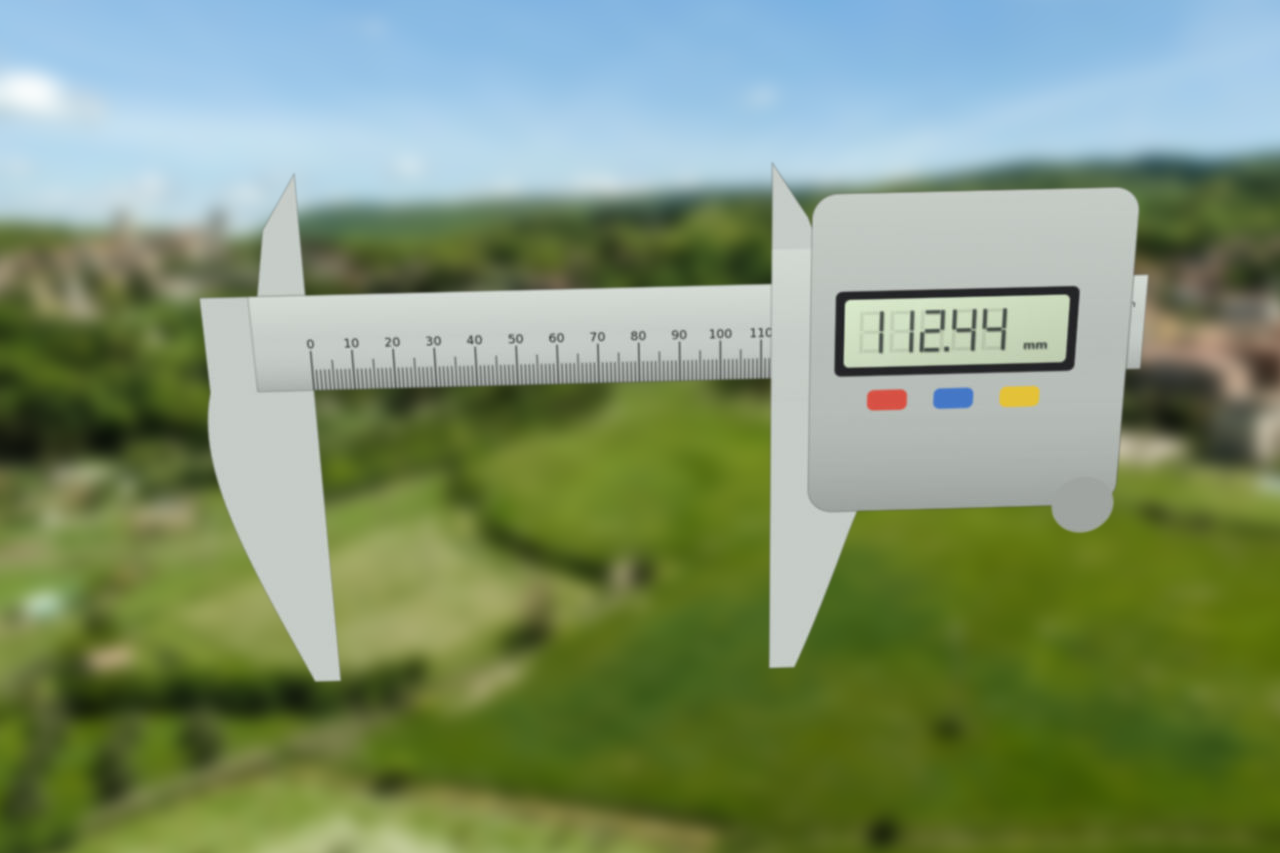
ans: {"value": 112.44, "unit": "mm"}
